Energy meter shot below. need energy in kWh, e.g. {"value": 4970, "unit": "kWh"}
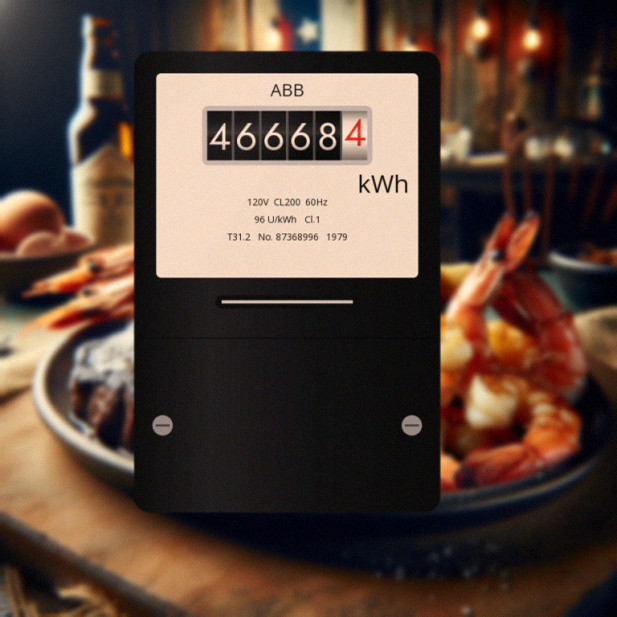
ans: {"value": 46668.4, "unit": "kWh"}
